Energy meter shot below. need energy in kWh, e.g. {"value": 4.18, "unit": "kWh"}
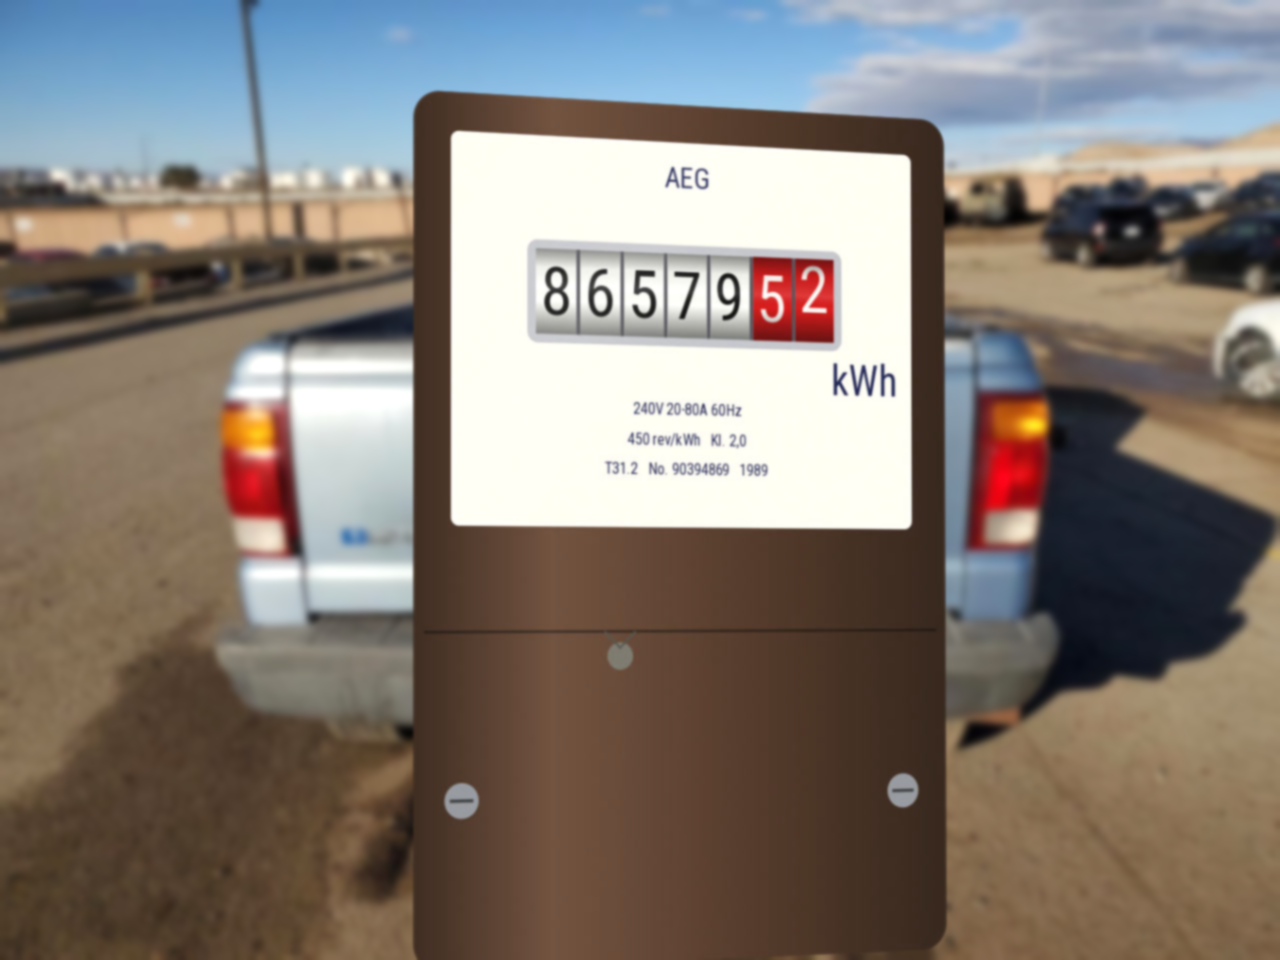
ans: {"value": 86579.52, "unit": "kWh"}
